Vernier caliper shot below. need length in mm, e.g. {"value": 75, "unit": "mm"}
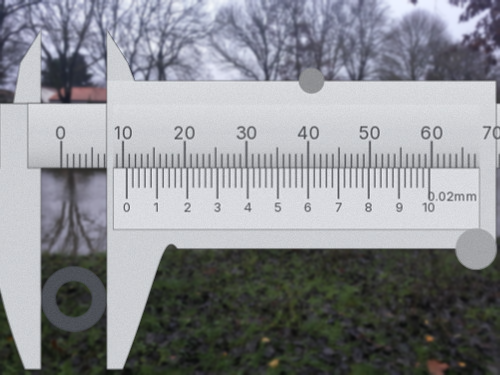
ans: {"value": 10.6, "unit": "mm"}
